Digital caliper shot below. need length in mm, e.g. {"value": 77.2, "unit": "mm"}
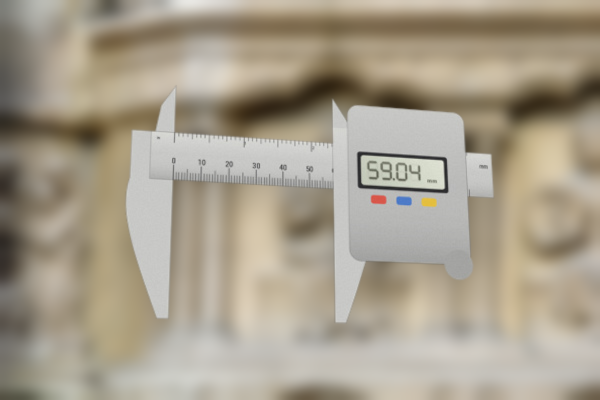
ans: {"value": 59.04, "unit": "mm"}
